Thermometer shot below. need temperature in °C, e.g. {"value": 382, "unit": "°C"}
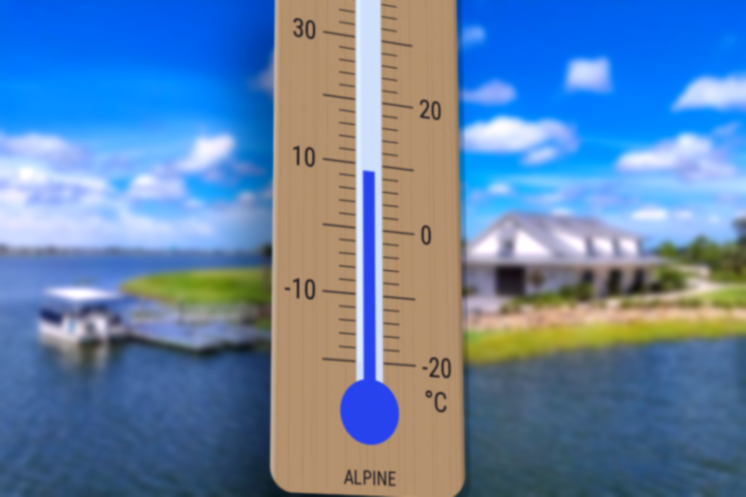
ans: {"value": 9, "unit": "°C"}
